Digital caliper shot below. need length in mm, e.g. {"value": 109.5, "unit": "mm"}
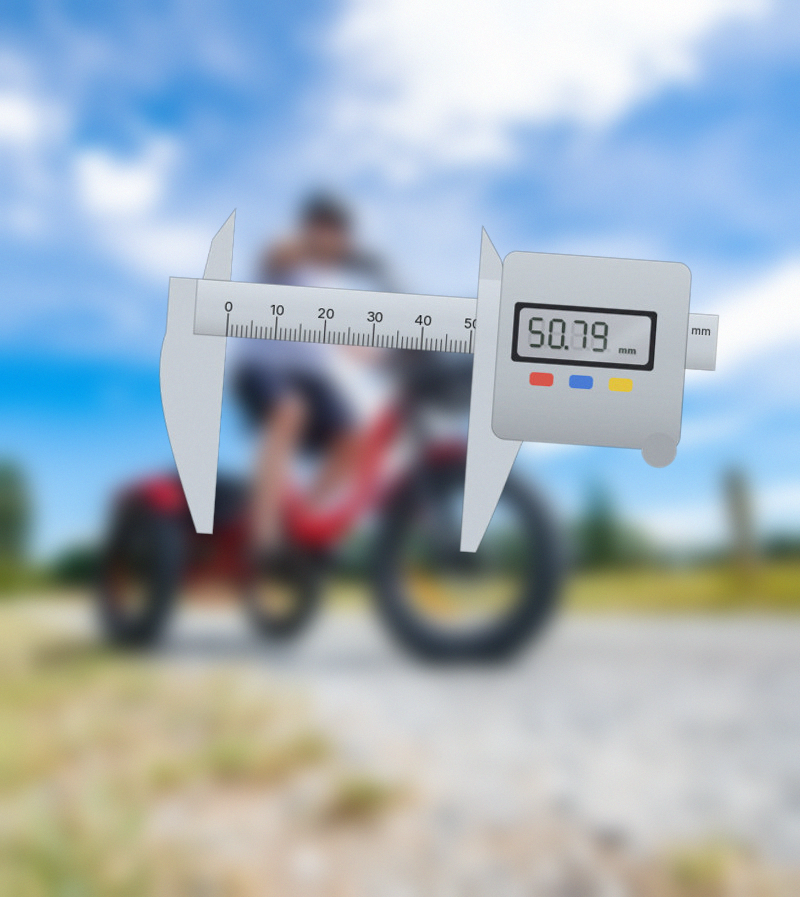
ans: {"value": 50.79, "unit": "mm"}
